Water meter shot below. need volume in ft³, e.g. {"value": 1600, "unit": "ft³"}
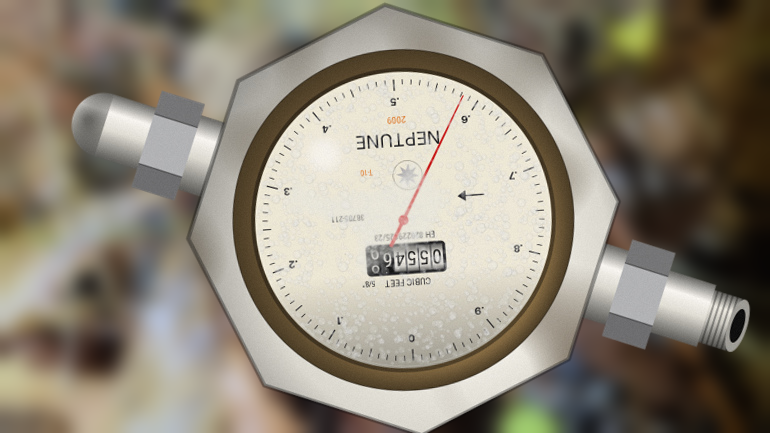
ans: {"value": 55468.58, "unit": "ft³"}
